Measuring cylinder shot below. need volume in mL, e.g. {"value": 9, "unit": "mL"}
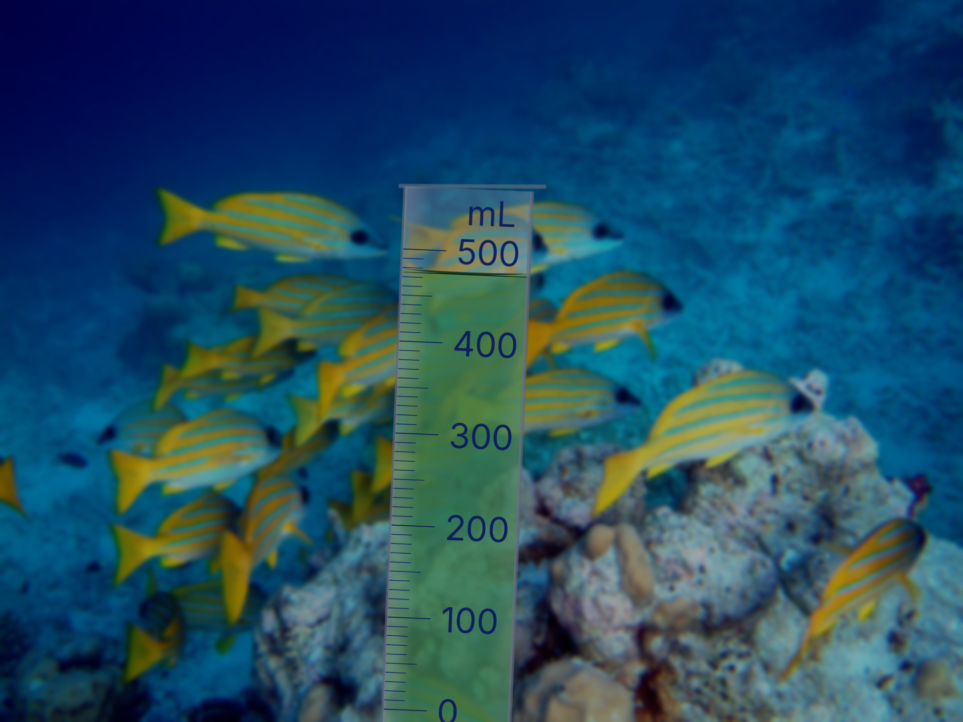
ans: {"value": 475, "unit": "mL"}
